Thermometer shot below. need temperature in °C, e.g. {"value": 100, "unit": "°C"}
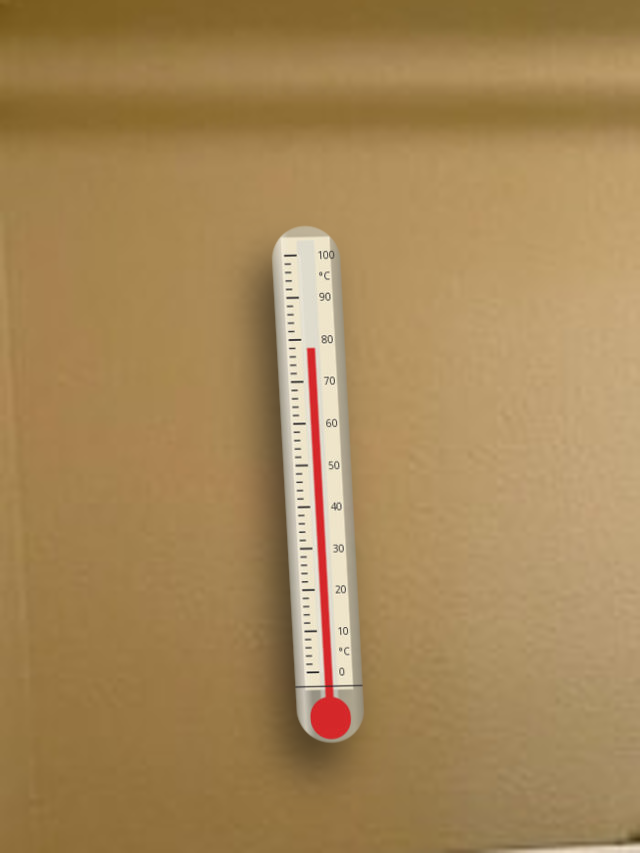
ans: {"value": 78, "unit": "°C"}
